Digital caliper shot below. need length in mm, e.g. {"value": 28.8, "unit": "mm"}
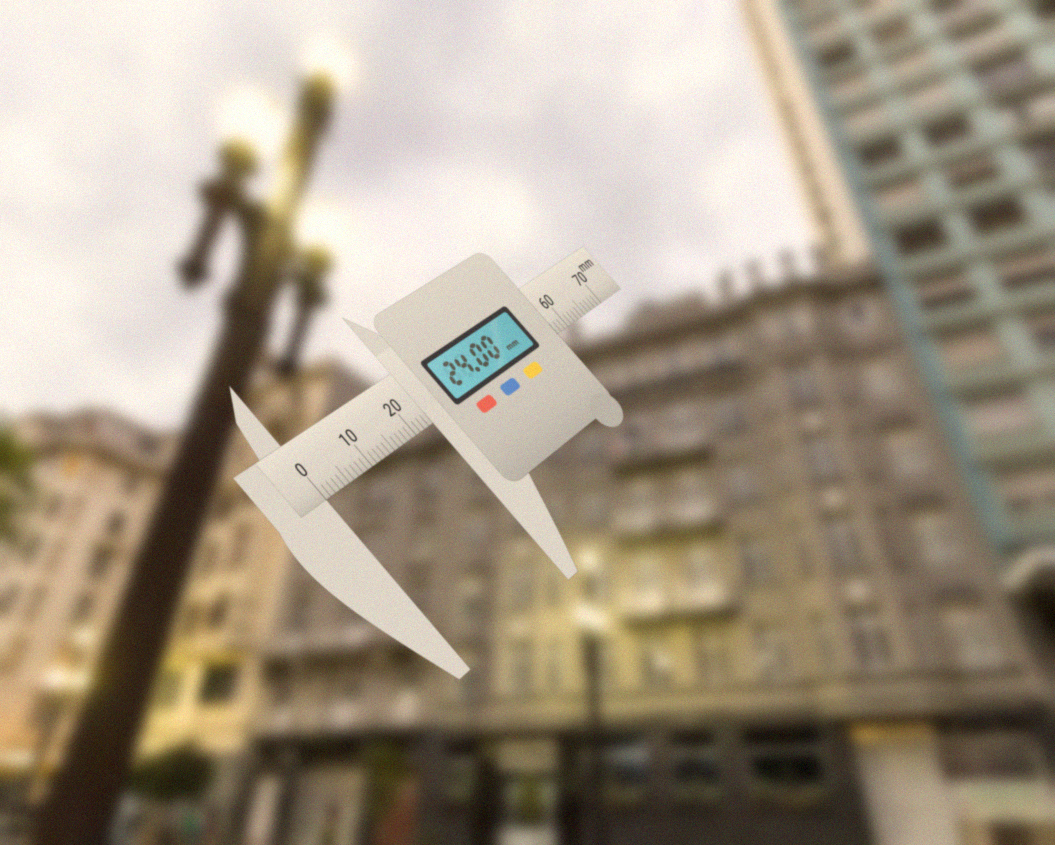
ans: {"value": 24.00, "unit": "mm"}
